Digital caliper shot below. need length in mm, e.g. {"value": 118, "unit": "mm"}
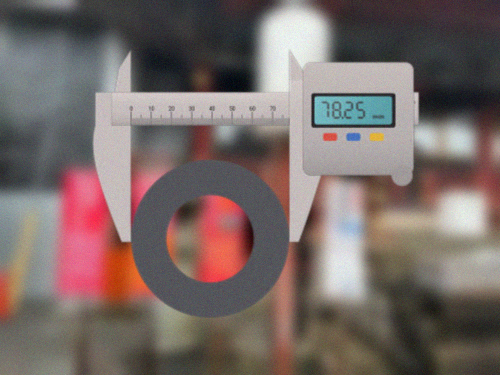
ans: {"value": 78.25, "unit": "mm"}
